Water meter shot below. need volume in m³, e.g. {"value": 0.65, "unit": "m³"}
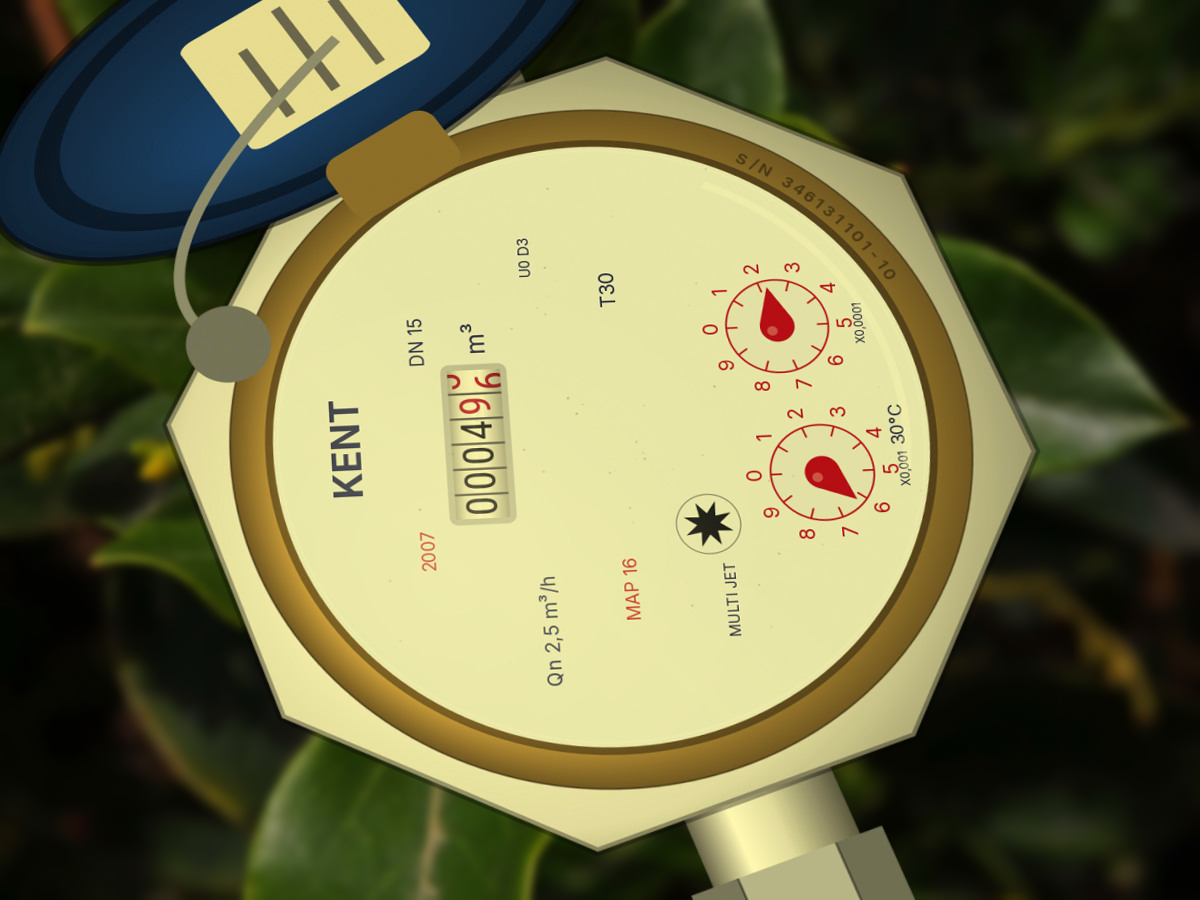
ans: {"value": 4.9562, "unit": "m³"}
